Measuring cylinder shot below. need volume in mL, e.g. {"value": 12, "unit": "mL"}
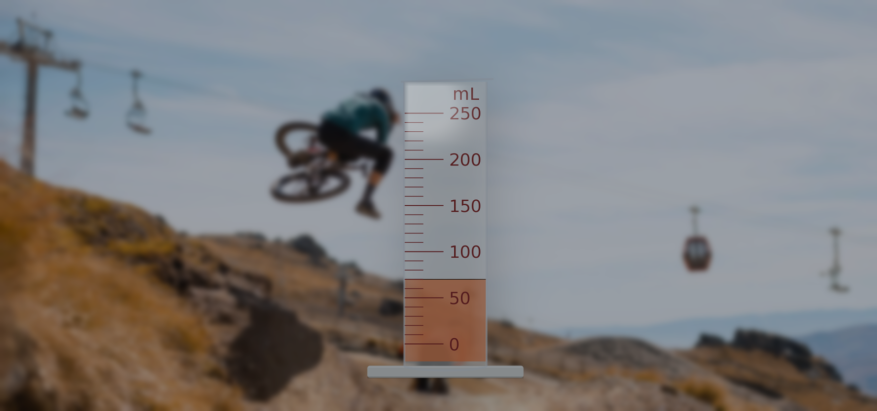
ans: {"value": 70, "unit": "mL"}
